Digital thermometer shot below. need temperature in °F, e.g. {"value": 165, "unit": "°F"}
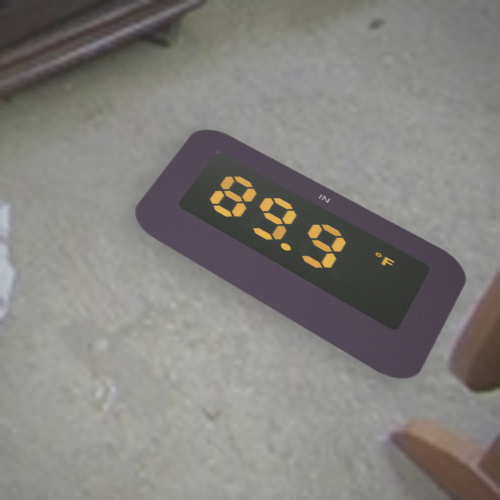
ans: {"value": 89.9, "unit": "°F"}
